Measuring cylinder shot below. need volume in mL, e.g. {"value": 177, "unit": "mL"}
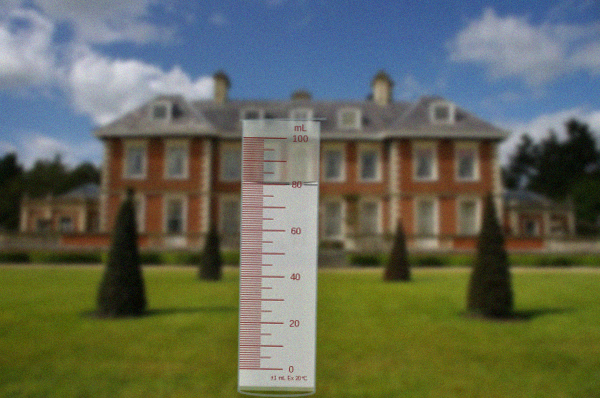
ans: {"value": 80, "unit": "mL"}
